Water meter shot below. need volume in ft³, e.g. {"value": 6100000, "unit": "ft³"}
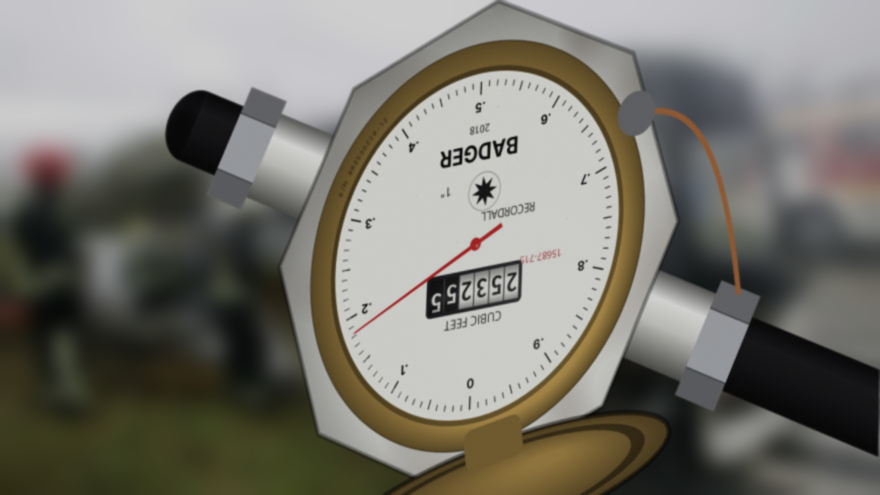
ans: {"value": 253255.18, "unit": "ft³"}
